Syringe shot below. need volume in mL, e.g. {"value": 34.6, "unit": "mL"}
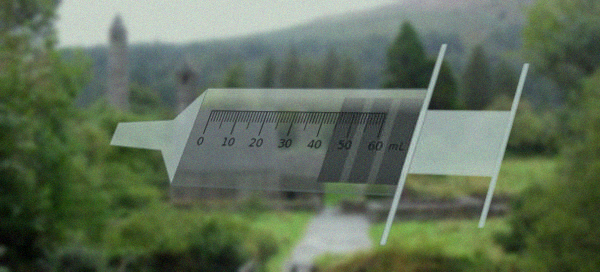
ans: {"value": 45, "unit": "mL"}
